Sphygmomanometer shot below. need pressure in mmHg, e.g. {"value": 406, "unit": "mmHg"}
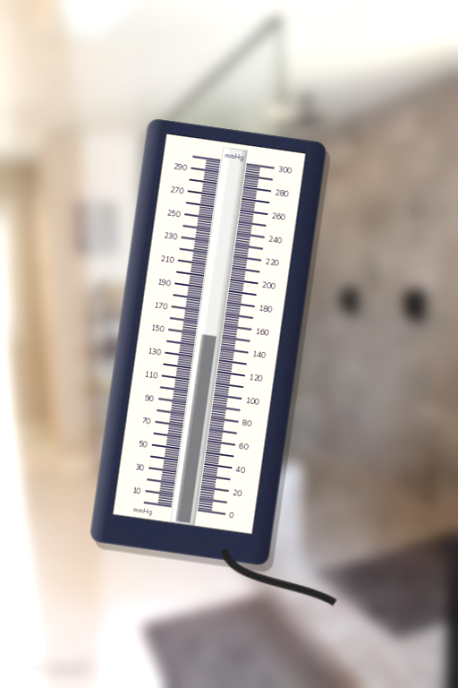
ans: {"value": 150, "unit": "mmHg"}
